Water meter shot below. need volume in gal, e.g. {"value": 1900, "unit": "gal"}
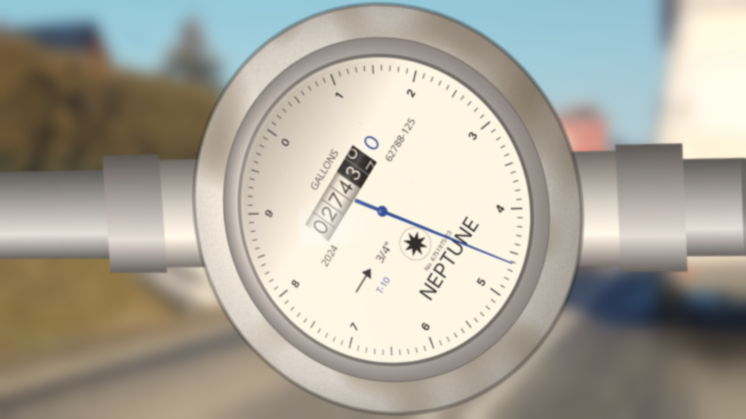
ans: {"value": 274364.6, "unit": "gal"}
